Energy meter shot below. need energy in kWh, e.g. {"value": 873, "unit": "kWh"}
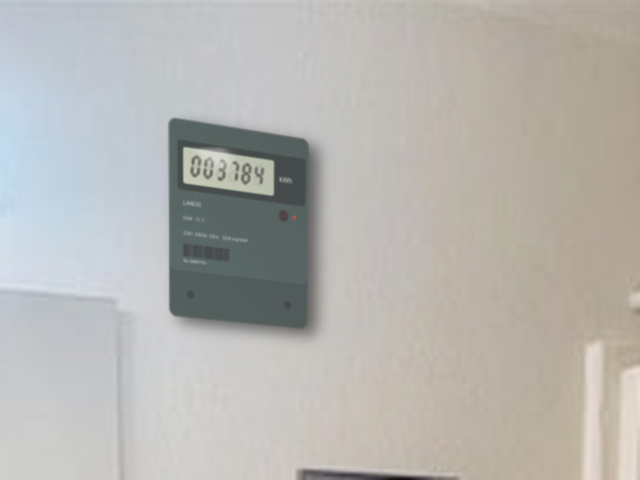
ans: {"value": 3784, "unit": "kWh"}
